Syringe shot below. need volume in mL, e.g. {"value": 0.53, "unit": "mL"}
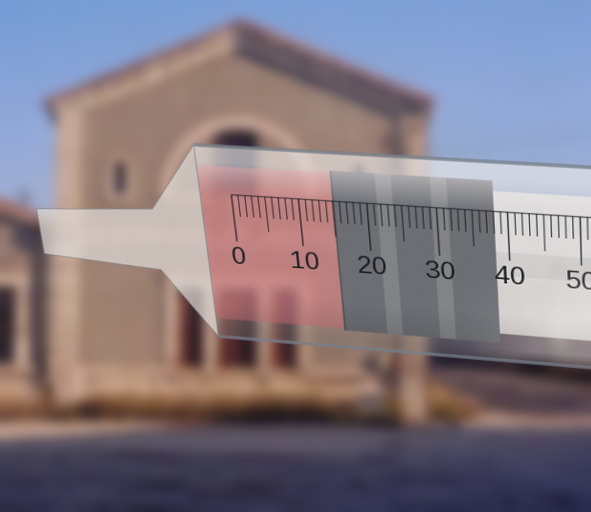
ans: {"value": 15, "unit": "mL"}
